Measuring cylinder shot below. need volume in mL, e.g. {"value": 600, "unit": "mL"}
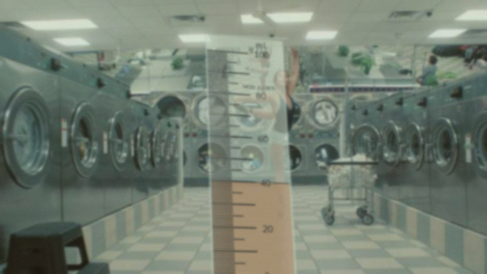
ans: {"value": 40, "unit": "mL"}
